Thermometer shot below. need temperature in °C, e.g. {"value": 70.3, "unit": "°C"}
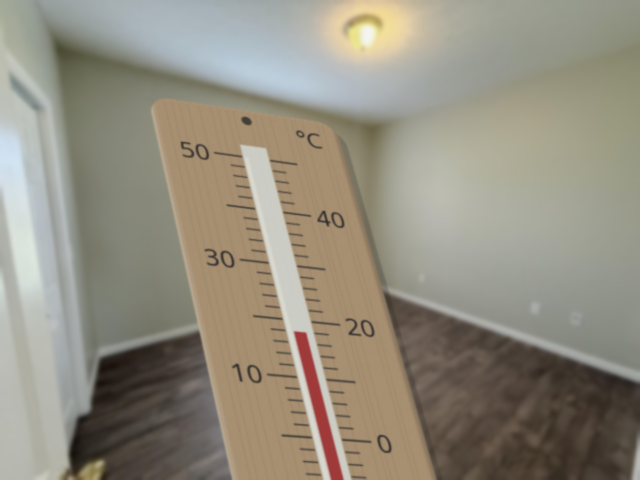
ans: {"value": 18, "unit": "°C"}
